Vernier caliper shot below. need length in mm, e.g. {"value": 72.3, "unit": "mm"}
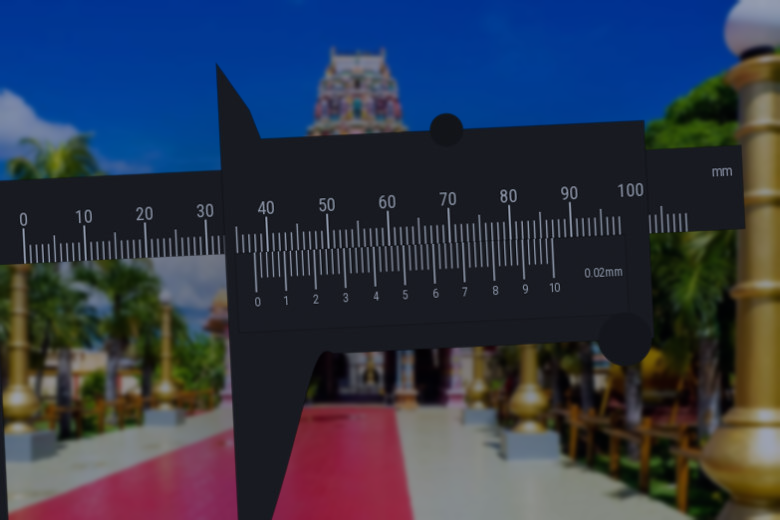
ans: {"value": 37.8, "unit": "mm"}
